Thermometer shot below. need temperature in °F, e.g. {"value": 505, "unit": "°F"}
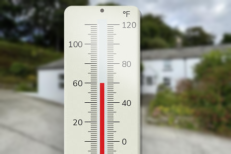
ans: {"value": 60, "unit": "°F"}
